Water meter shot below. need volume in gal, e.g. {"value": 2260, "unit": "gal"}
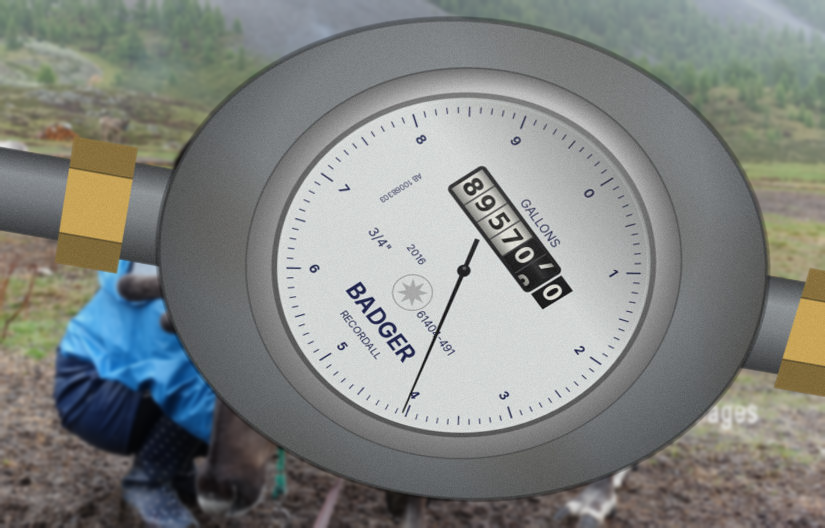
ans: {"value": 8957074.0, "unit": "gal"}
